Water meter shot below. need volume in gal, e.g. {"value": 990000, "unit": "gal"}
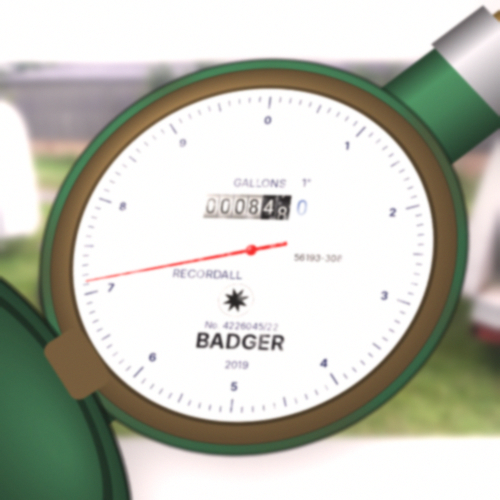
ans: {"value": 8477.1, "unit": "gal"}
